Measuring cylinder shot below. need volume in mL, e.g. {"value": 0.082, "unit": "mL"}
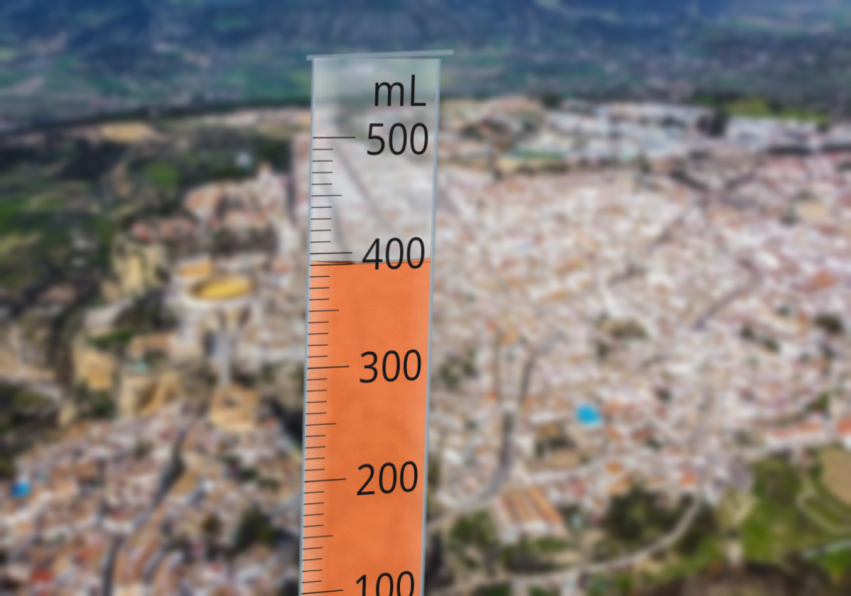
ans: {"value": 390, "unit": "mL"}
